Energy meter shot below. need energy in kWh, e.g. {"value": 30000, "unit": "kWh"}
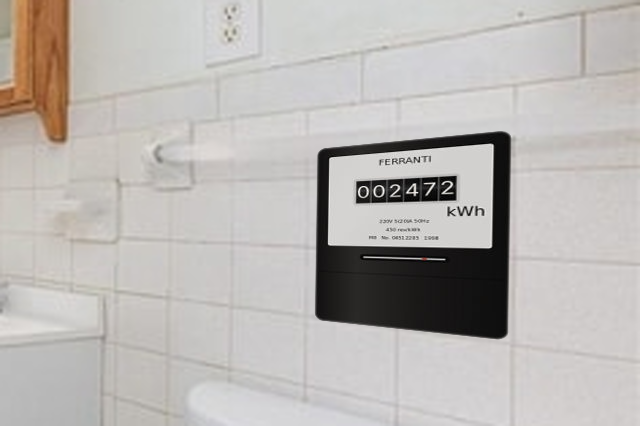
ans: {"value": 2472, "unit": "kWh"}
